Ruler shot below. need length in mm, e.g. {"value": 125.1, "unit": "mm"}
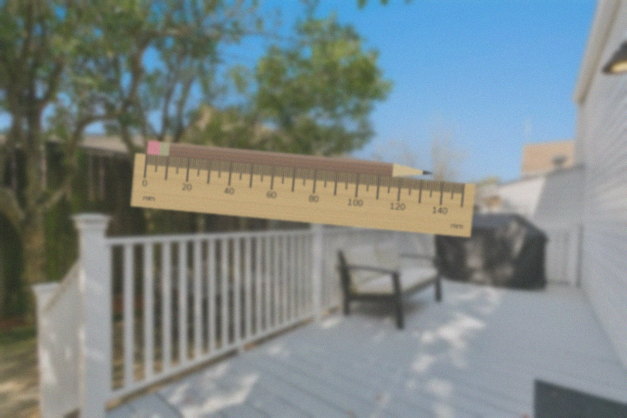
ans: {"value": 135, "unit": "mm"}
